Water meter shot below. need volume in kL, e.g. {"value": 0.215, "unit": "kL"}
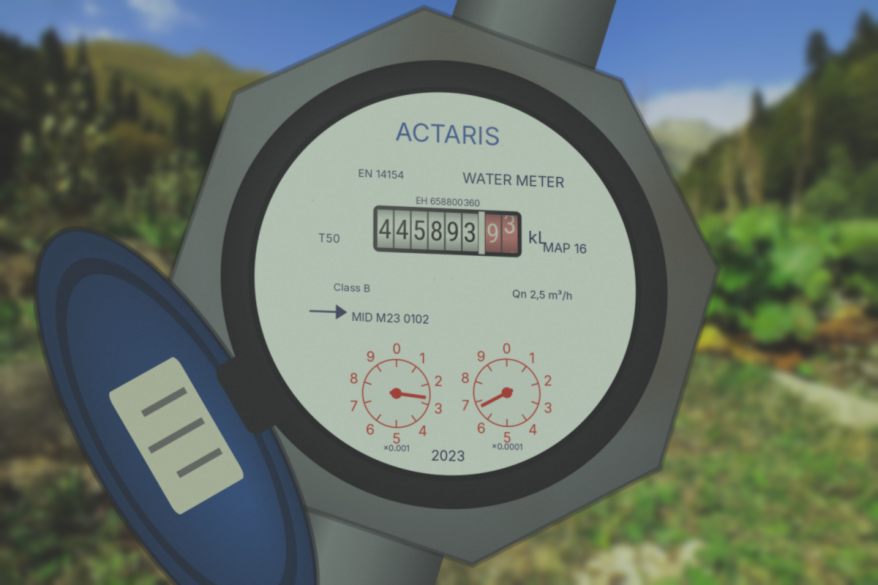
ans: {"value": 445893.9326, "unit": "kL"}
